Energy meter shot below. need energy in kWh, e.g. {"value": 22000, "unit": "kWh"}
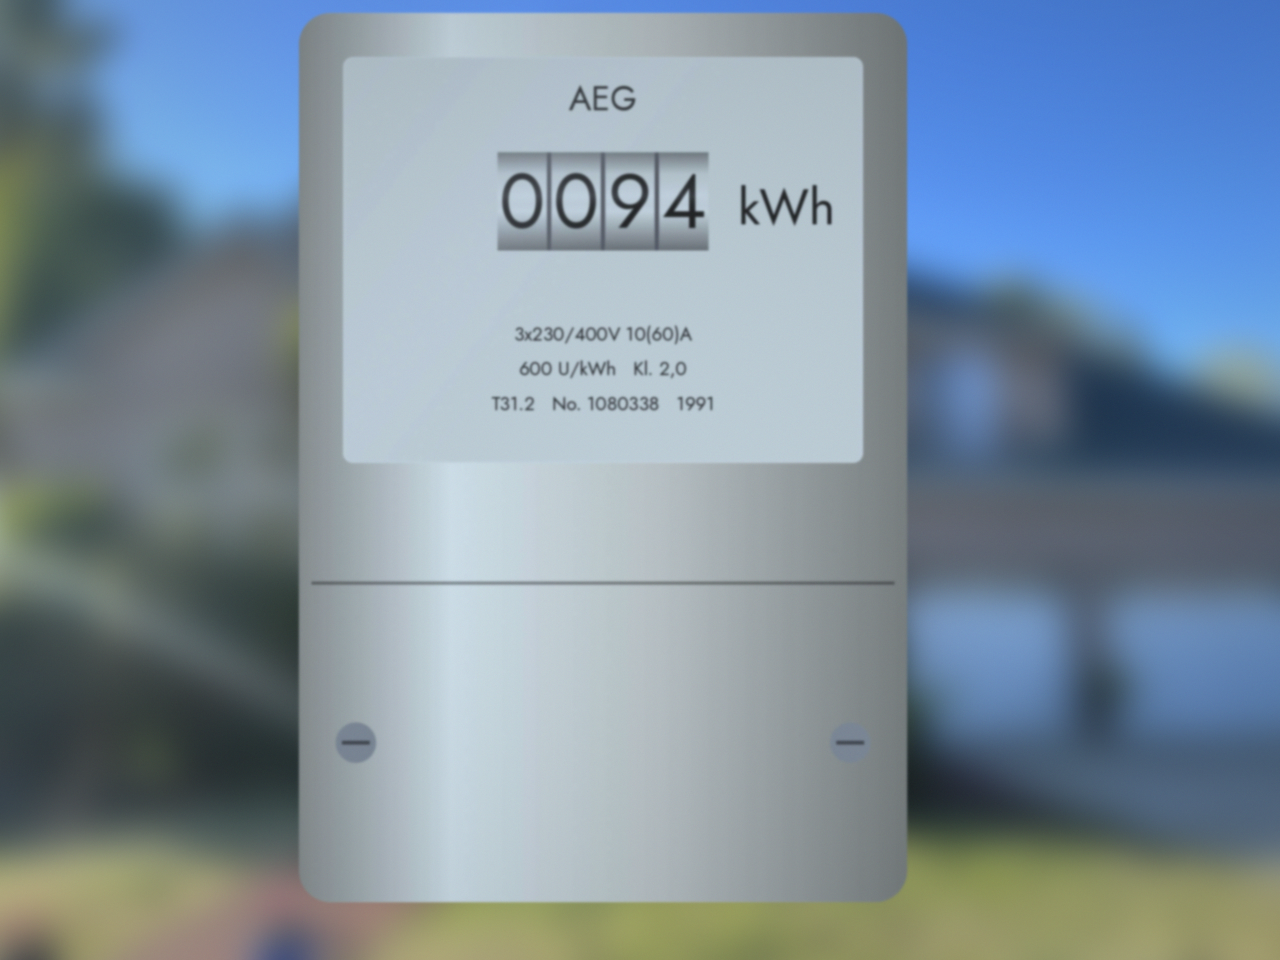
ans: {"value": 94, "unit": "kWh"}
